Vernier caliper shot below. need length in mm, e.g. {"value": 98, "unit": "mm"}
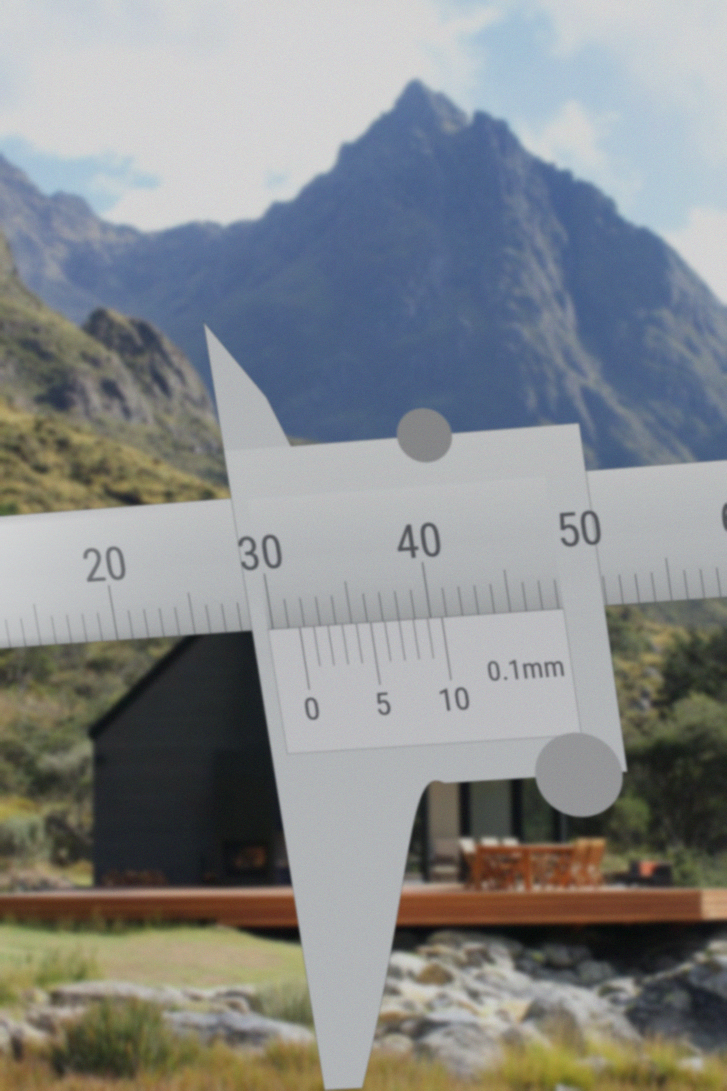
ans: {"value": 31.7, "unit": "mm"}
